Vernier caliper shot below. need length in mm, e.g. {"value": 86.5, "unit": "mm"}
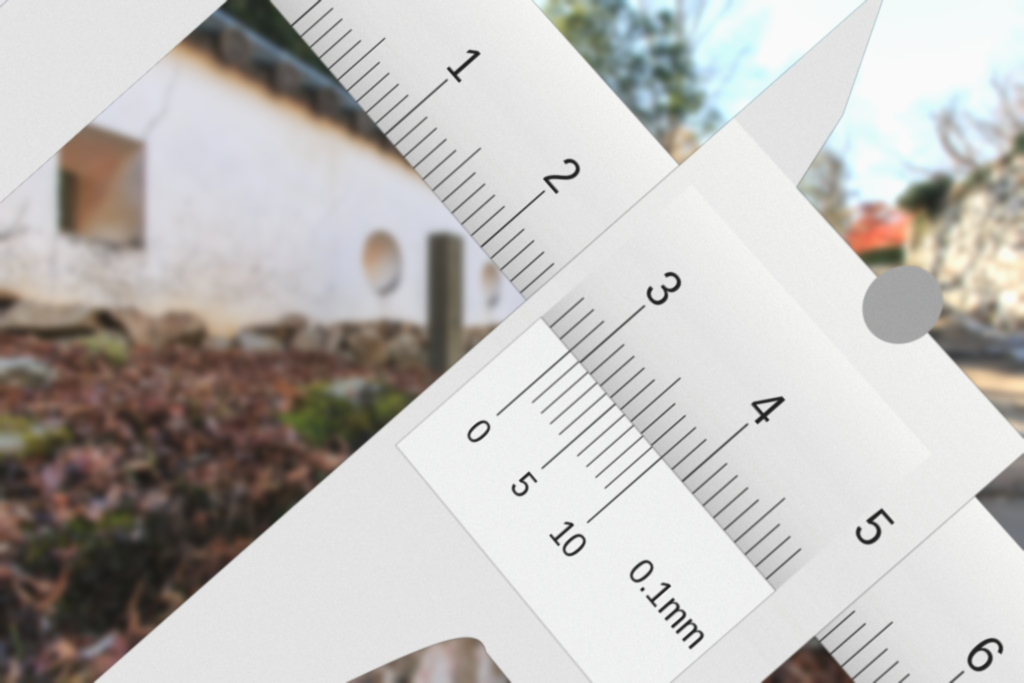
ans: {"value": 29.0, "unit": "mm"}
